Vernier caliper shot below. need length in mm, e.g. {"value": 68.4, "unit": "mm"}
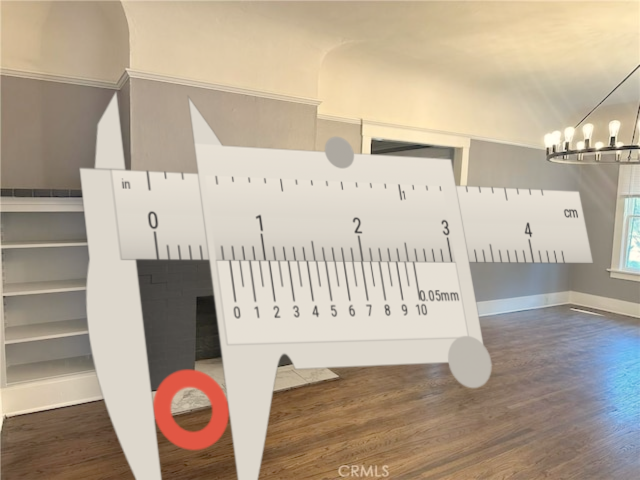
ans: {"value": 6.6, "unit": "mm"}
